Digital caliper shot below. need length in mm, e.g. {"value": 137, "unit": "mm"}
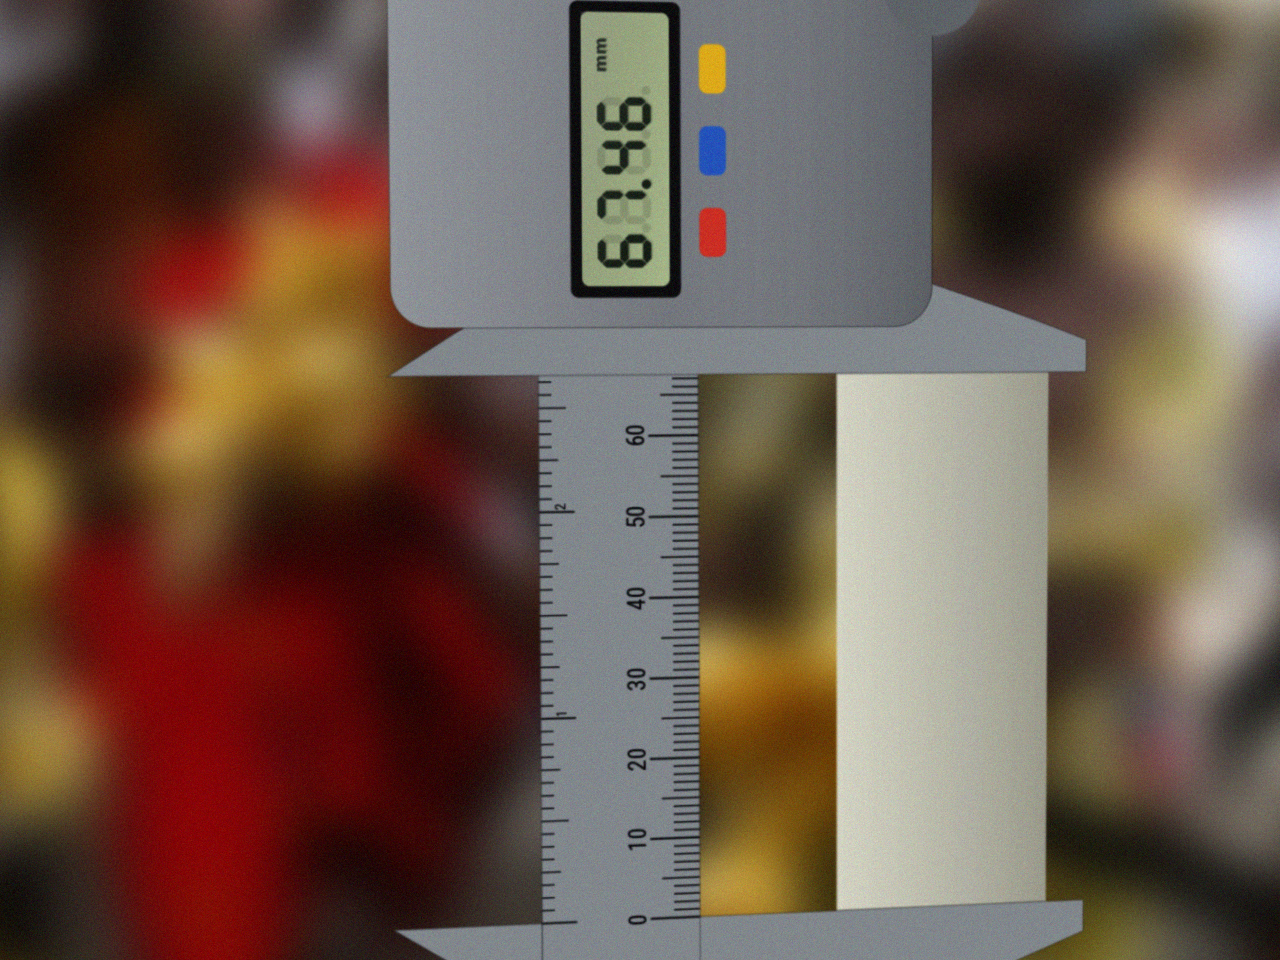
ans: {"value": 67.46, "unit": "mm"}
